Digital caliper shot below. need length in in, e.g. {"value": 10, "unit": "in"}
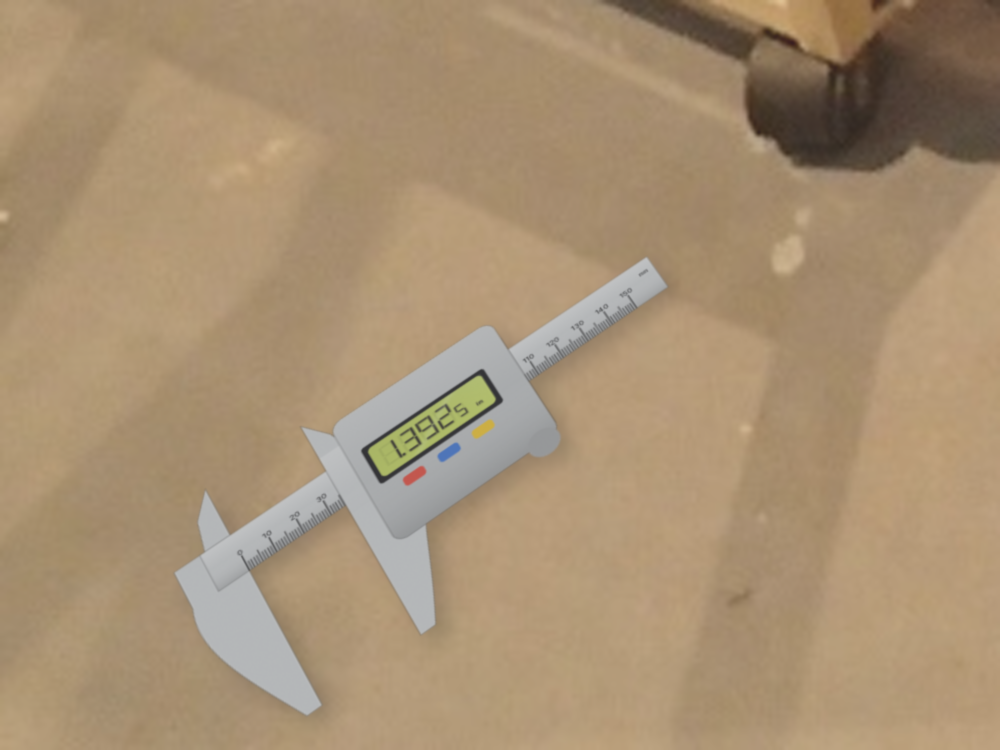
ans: {"value": 1.3925, "unit": "in"}
